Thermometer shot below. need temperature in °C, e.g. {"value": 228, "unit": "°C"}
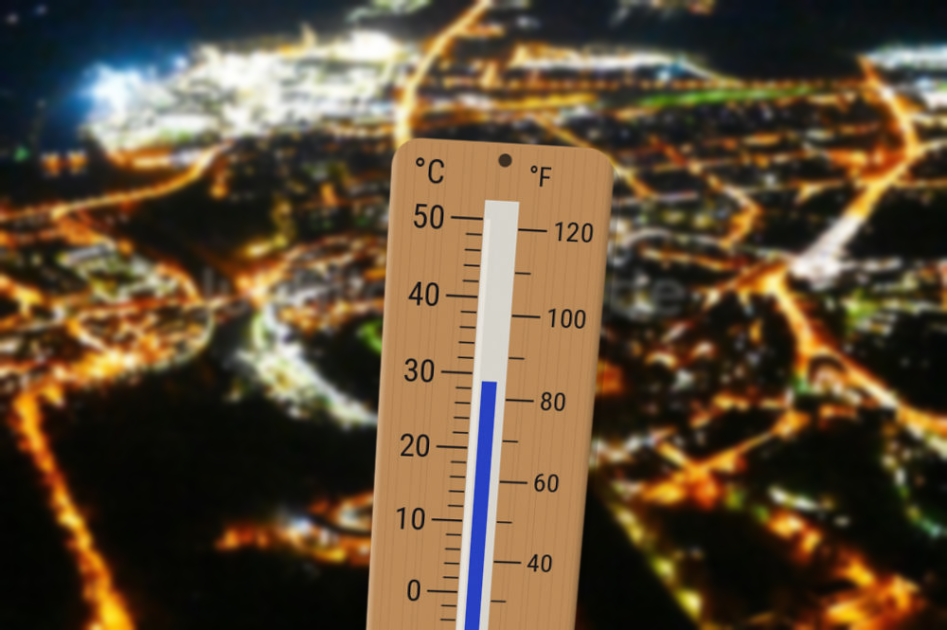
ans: {"value": 29, "unit": "°C"}
